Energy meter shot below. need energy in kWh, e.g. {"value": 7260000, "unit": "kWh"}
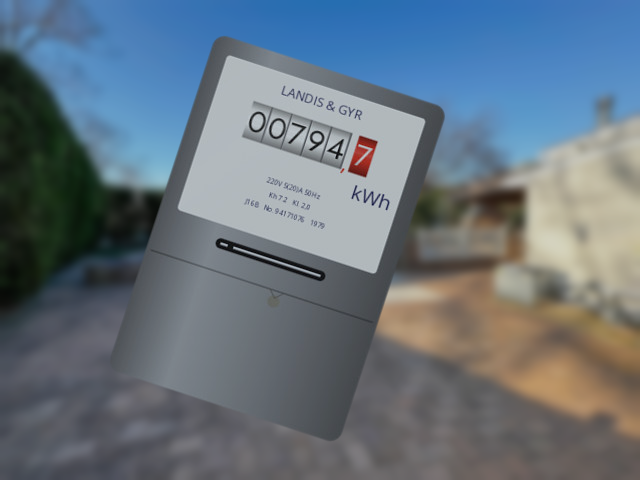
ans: {"value": 794.7, "unit": "kWh"}
